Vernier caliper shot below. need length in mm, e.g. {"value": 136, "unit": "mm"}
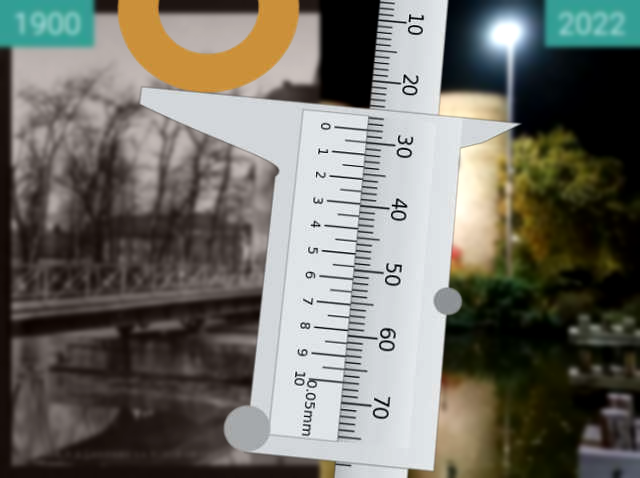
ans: {"value": 28.0, "unit": "mm"}
